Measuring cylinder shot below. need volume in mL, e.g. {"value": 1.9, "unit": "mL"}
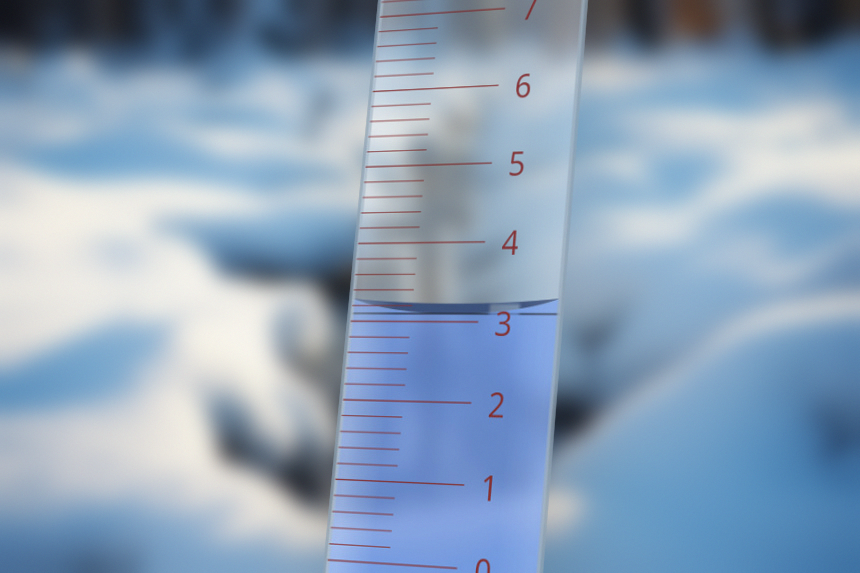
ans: {"value": 3.1, "unit": "mL"}
